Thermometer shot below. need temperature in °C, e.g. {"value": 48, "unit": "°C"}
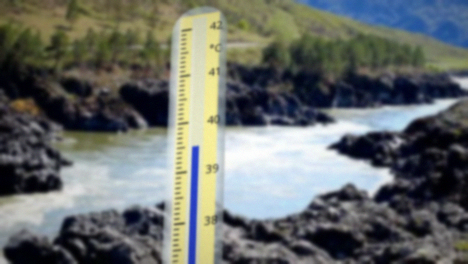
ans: {"value": 39.5, "unit": "°C"}
